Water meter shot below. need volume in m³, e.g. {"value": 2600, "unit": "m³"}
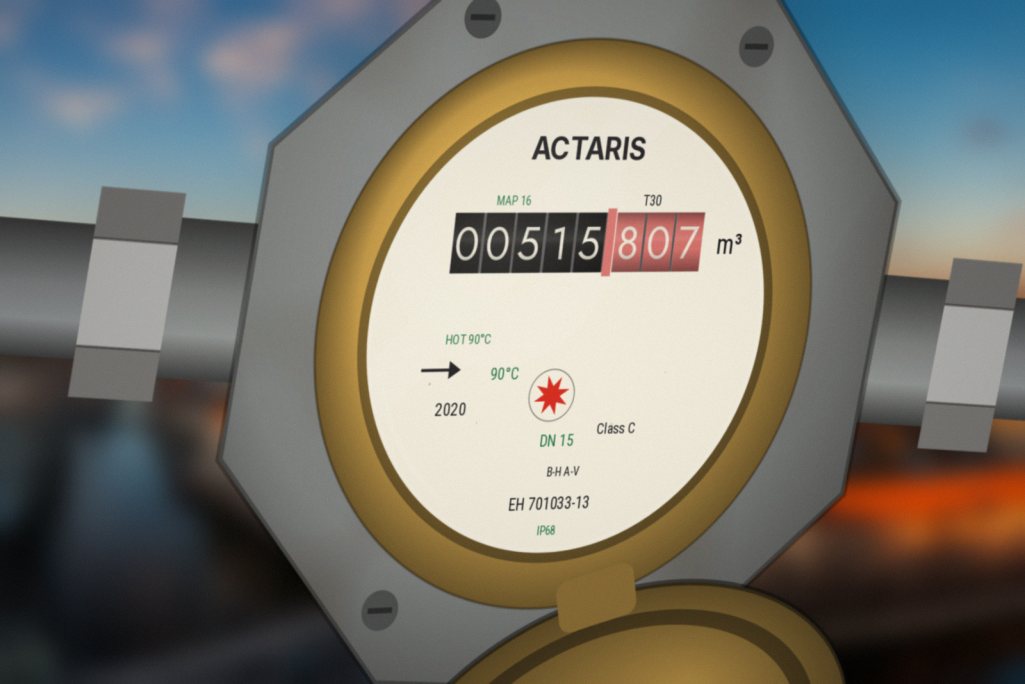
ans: {"value": 515.807, "unit": "m³"}
